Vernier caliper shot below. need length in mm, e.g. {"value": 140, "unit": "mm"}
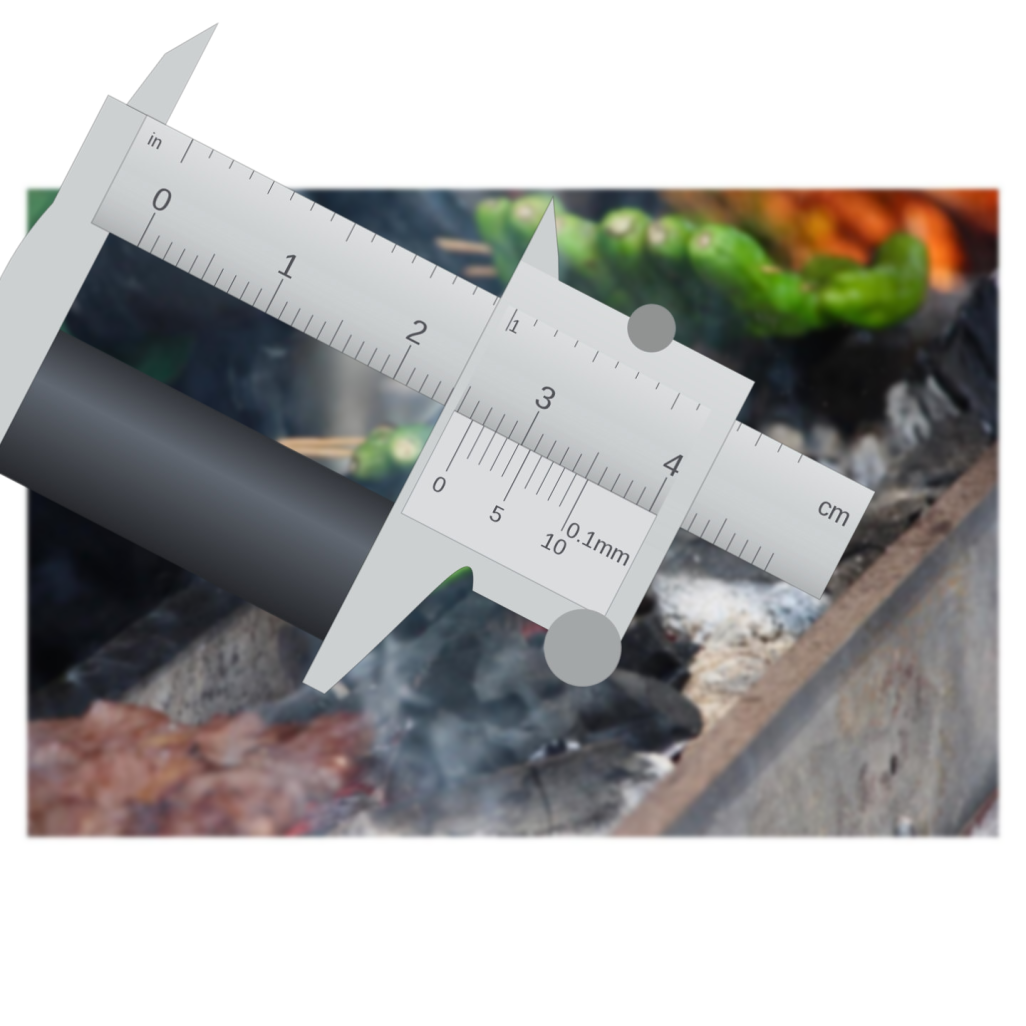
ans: {"value": 26.2, "unit": "mm"}
